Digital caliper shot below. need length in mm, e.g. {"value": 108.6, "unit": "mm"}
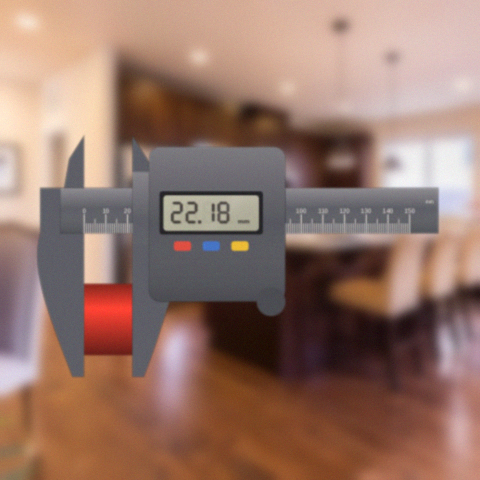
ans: {"value": 22.18, "unit": "mm"}
